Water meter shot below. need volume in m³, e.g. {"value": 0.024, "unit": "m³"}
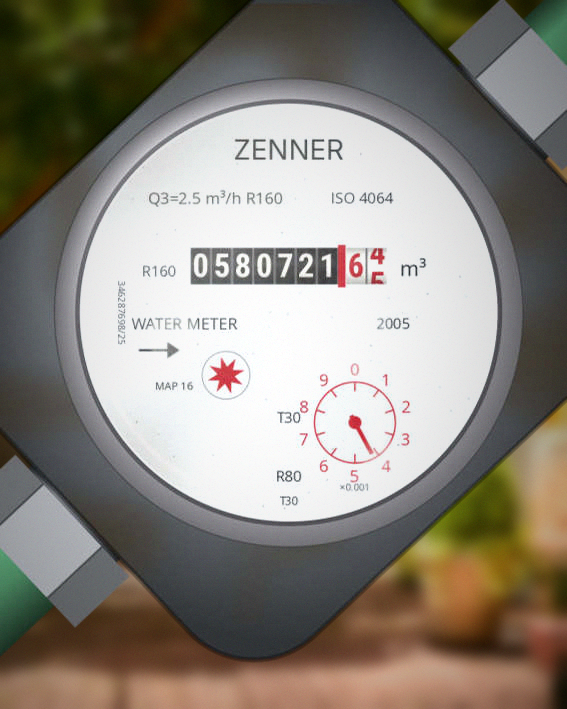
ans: {"value": 580721.644, "unit": "m³"}
